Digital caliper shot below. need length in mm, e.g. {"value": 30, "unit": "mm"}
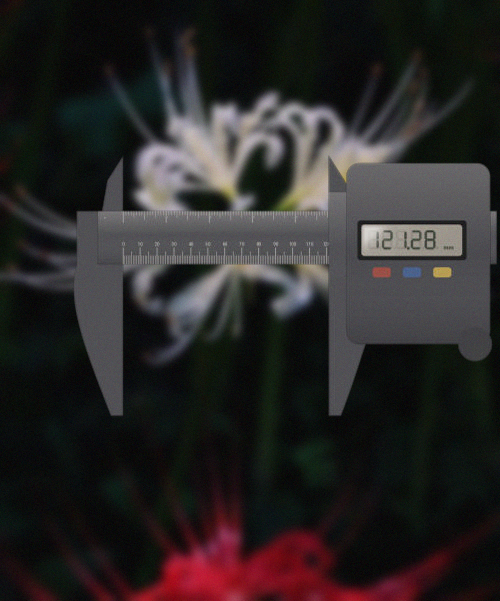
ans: {"value": 121.28, "unit": "mm"}
